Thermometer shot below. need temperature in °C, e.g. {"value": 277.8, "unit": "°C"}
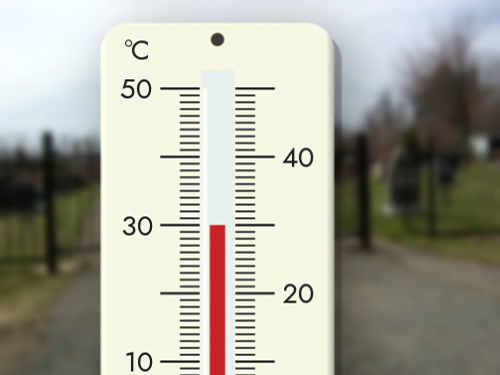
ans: {"value": 30, "unit": "°C"}
